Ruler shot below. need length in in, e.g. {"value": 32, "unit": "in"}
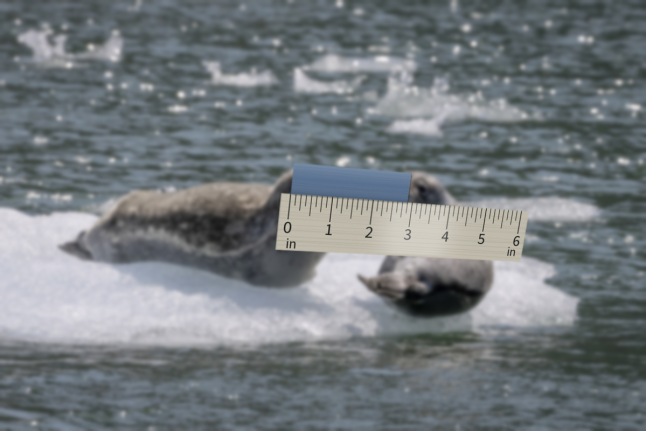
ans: {"value": 2.875, "unit": "in"}
